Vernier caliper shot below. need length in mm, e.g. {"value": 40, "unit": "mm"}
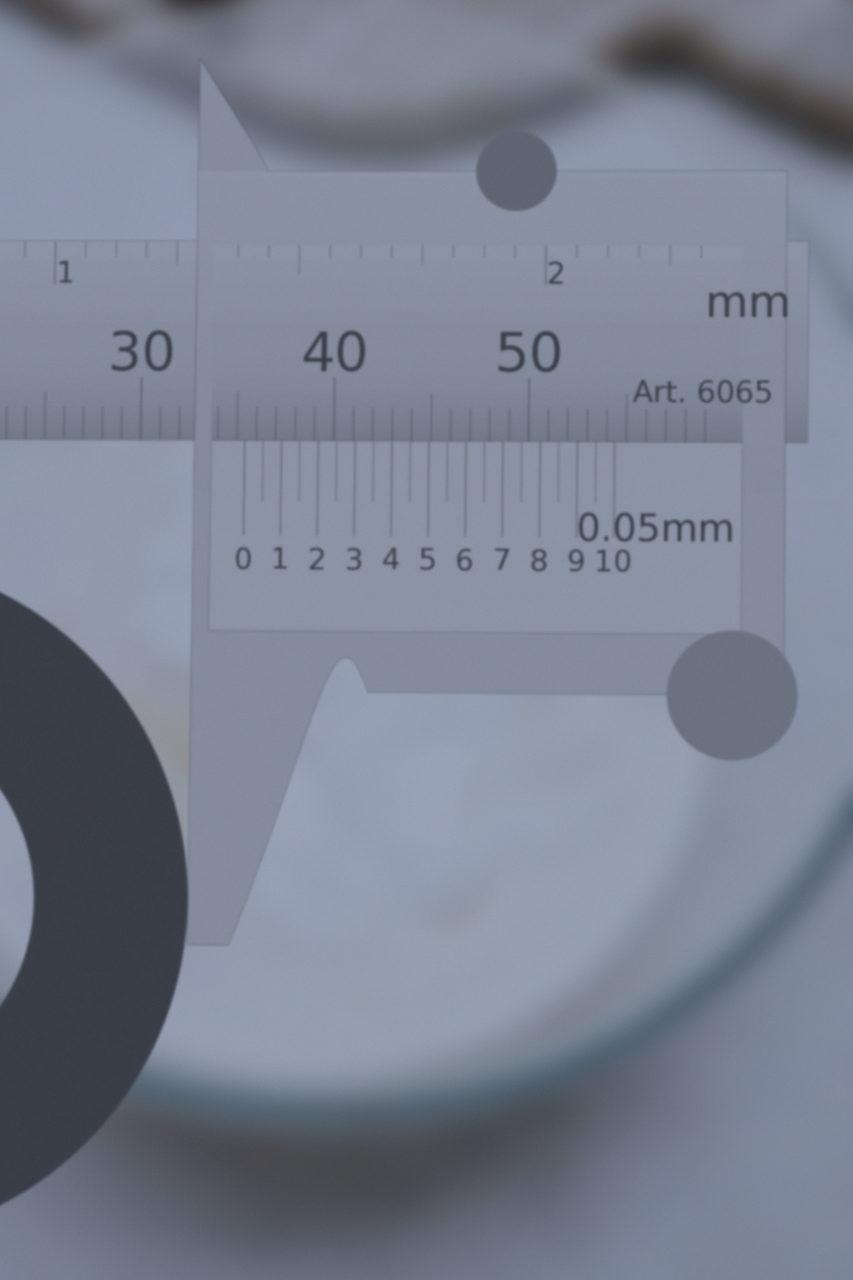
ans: {"value": 35.4, "unit": "mm"}
